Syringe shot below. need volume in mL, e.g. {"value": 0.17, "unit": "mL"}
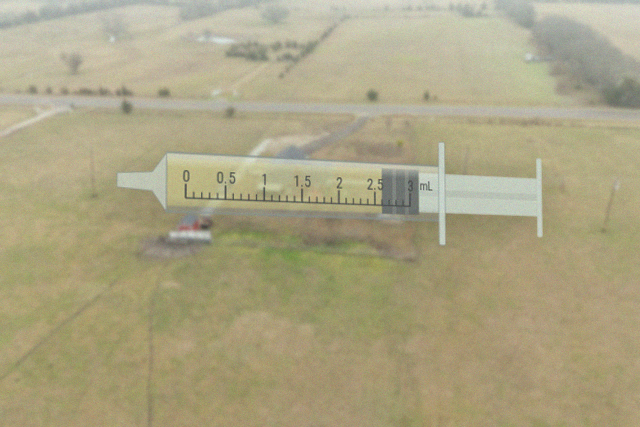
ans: {"value": 2.6, "unit": "mL"}
